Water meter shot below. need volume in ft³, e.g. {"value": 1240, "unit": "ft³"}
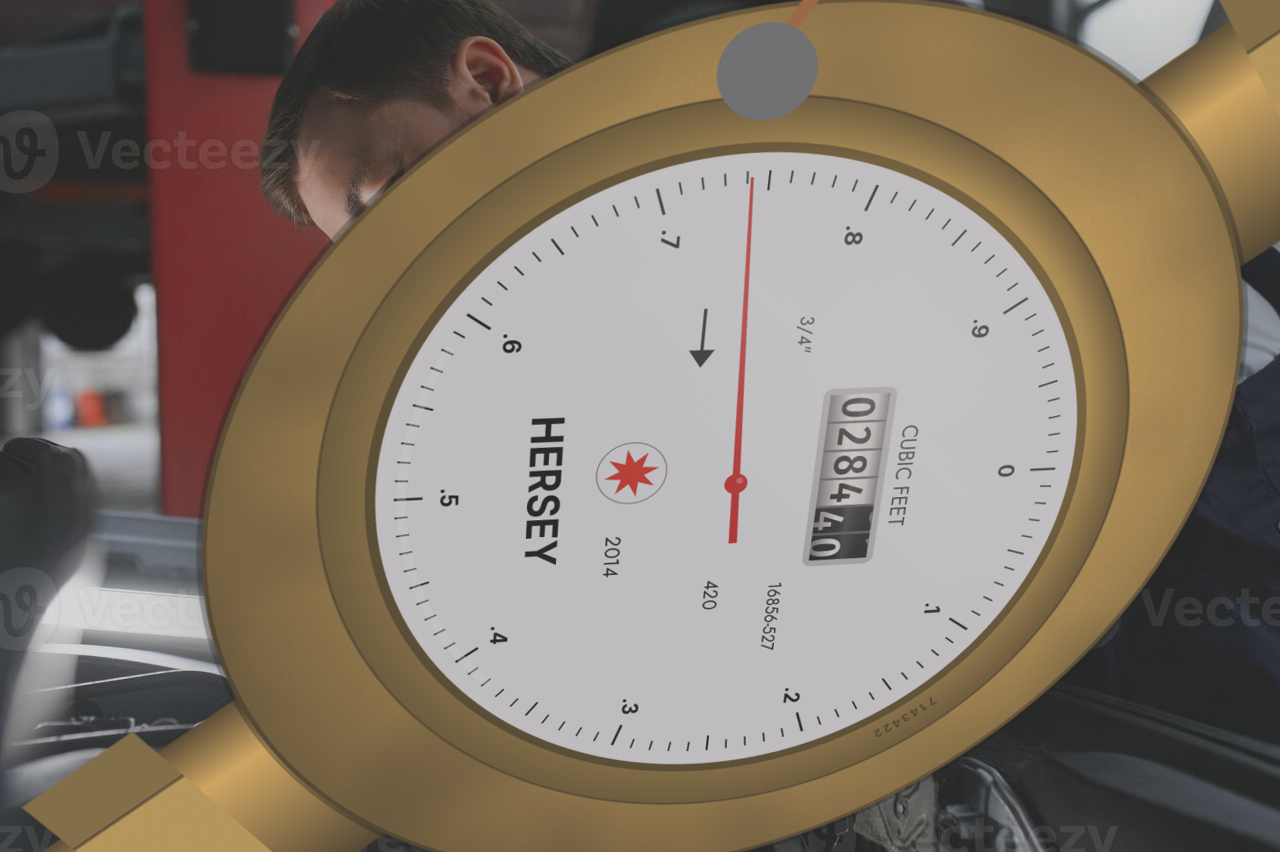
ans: {"value": 28439.74, "unit": "ft³"}
